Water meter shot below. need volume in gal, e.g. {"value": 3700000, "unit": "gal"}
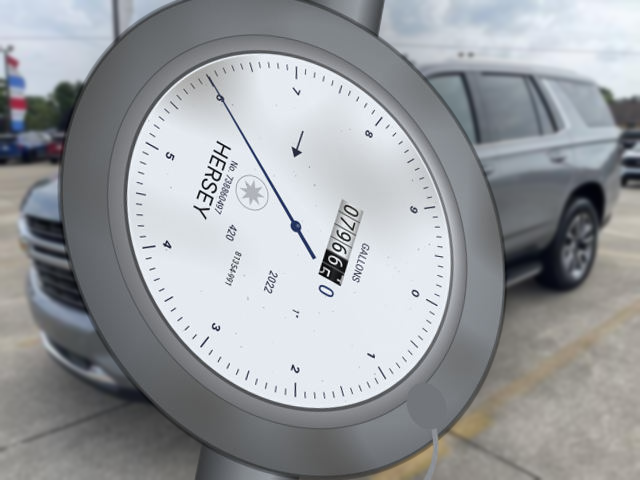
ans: {"value": 796646.0, "unit": "gal"}
